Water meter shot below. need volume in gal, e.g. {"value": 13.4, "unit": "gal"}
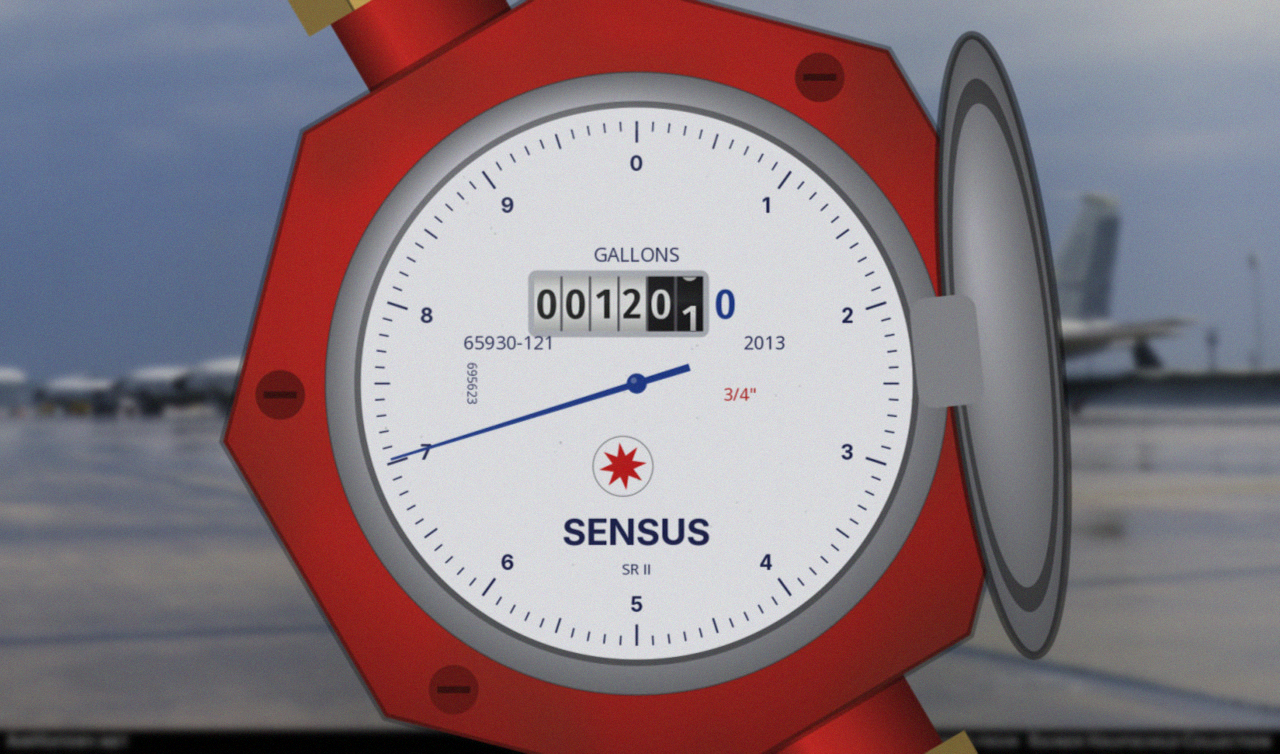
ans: {"value": 12007.0, "unit": "gal"}
